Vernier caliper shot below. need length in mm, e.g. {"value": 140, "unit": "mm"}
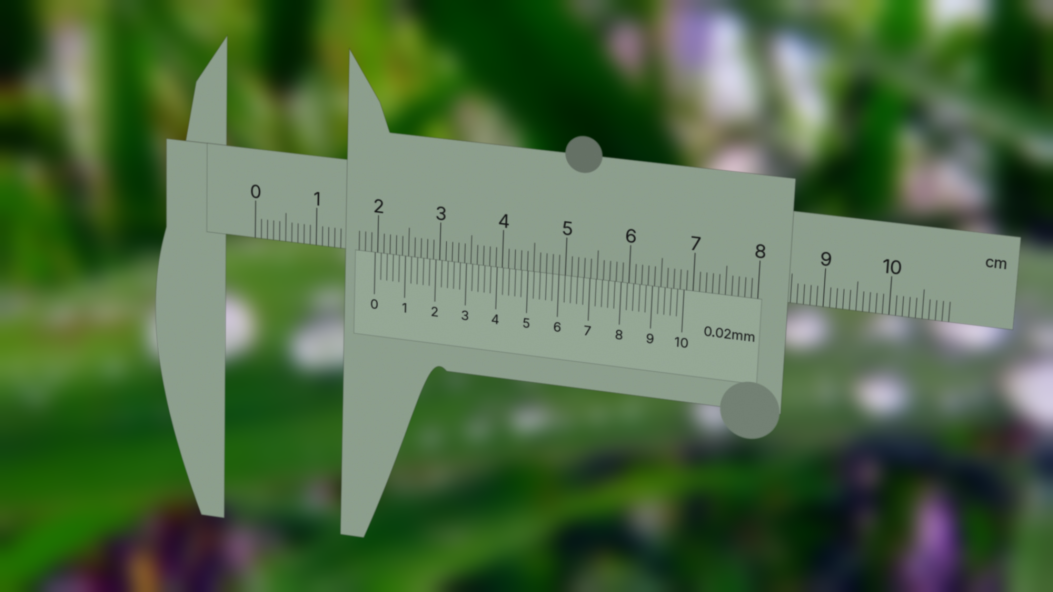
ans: {"value": 19.6, "unit": "mm"}
